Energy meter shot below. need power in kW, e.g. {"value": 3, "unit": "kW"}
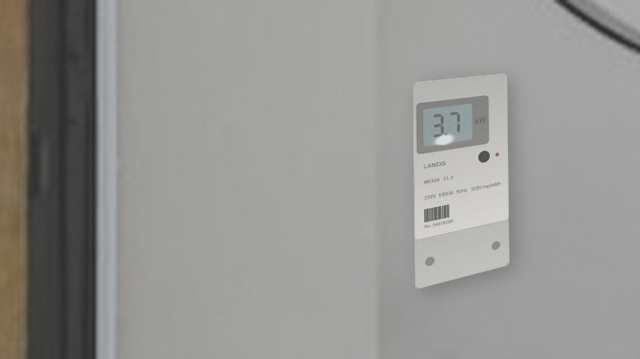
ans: {"value": 3.7, "unit": "kW"}
